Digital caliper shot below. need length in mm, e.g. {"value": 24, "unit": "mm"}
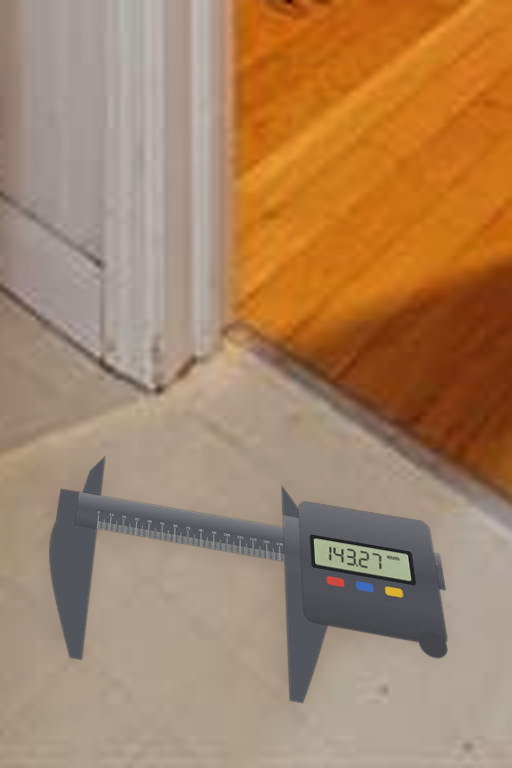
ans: {"value": 143.27, "unit": "mm"}
